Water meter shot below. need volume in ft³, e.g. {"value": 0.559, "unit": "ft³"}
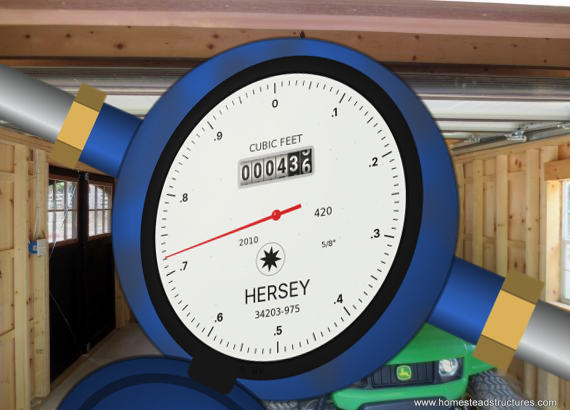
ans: {"value": 435.72, "unit": "ft³"}
